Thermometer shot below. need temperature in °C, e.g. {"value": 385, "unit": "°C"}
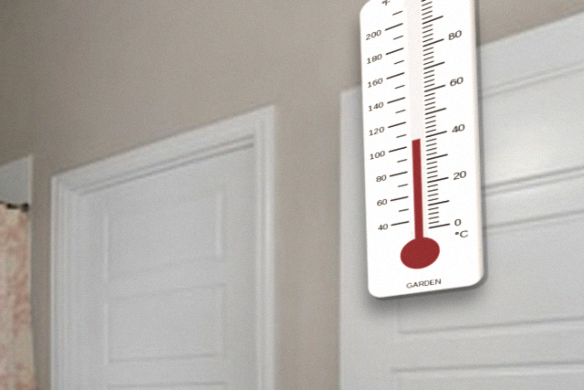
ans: {"value": 40, "unit": "°C"}
